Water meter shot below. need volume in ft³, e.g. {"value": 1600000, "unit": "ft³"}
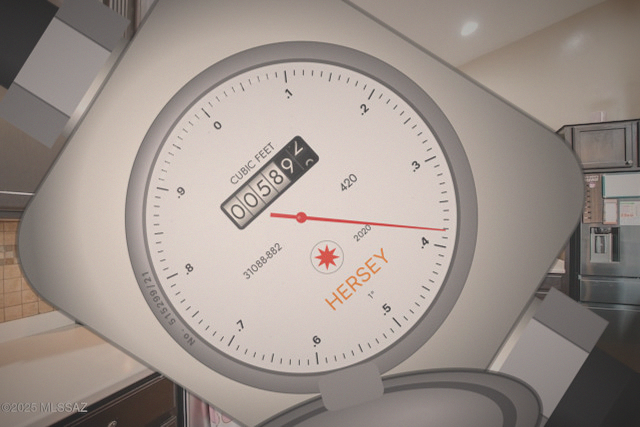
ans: {"value": 5892.38, "unit": "ft³"}
